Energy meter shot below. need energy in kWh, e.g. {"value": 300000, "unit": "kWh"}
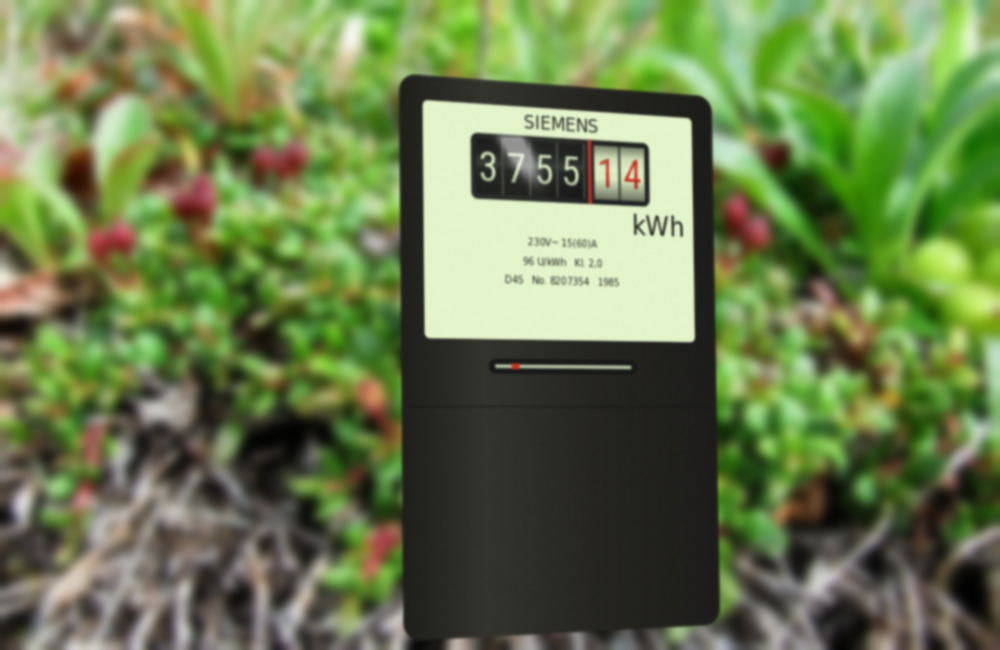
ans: {"value": 3755.14, "unit": "kWh"}
